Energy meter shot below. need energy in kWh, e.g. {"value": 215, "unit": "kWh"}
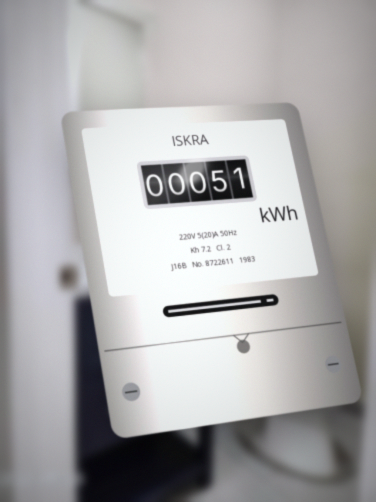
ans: {"value": 51, "unit": "kWh"}
